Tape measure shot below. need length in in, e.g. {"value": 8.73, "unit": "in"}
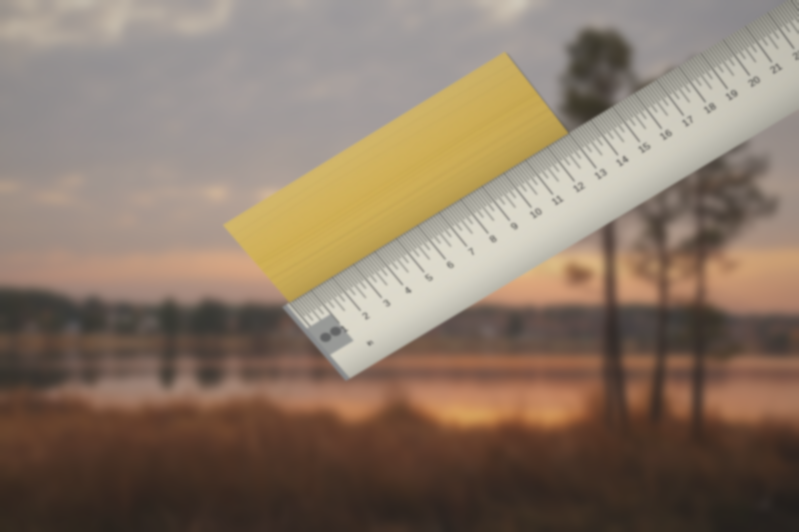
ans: {"value": 13, "unit": "in"}
